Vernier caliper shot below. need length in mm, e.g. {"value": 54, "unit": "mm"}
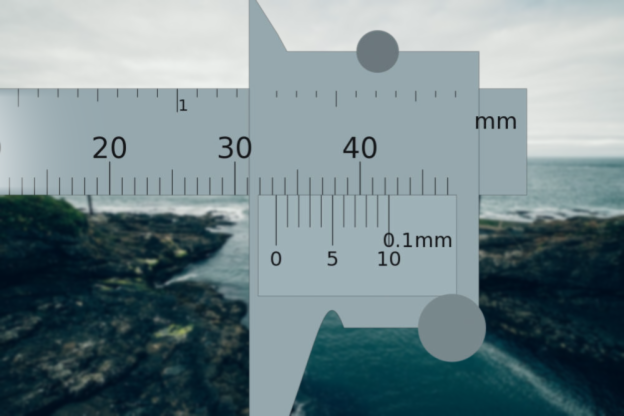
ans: {"value": 33.3, "unit": "mm"}
